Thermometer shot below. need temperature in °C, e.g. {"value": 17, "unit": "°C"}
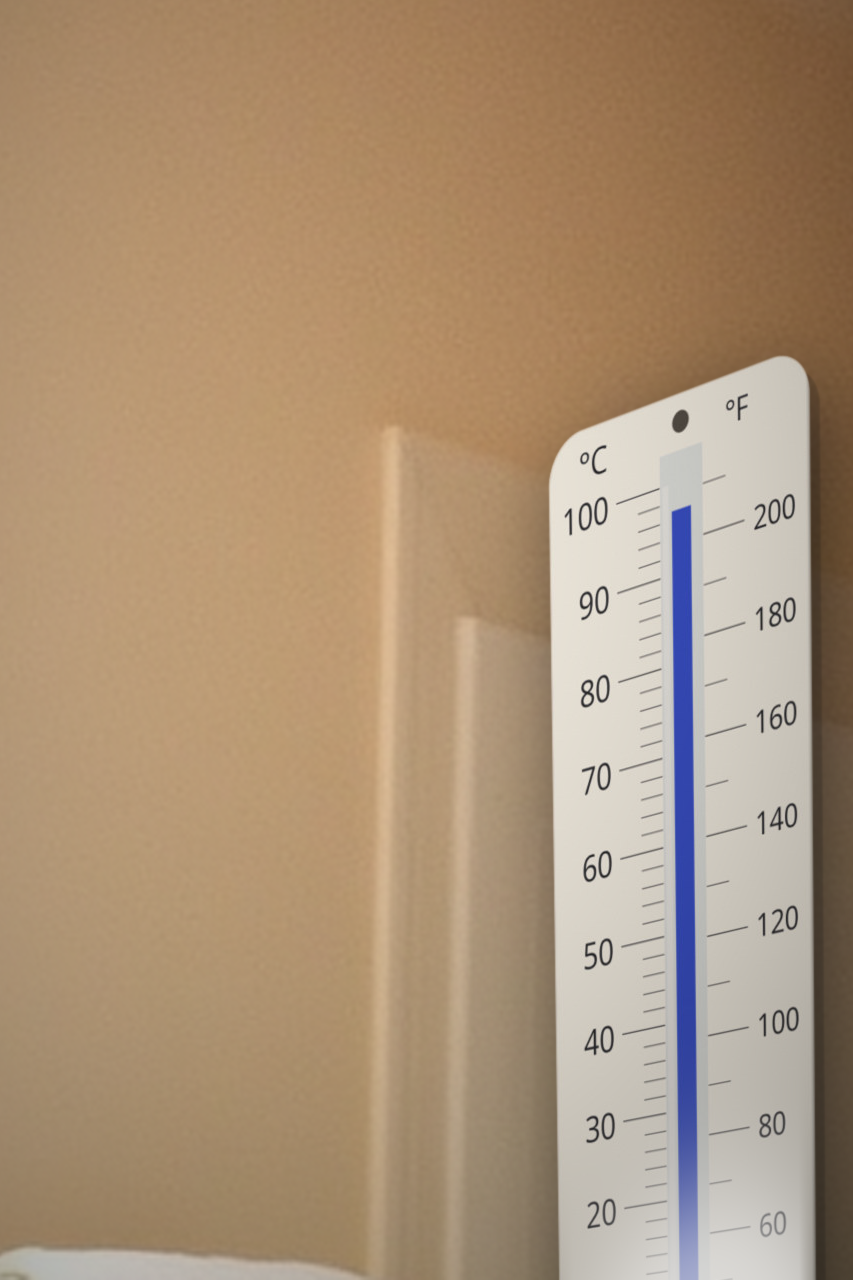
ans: {"value": 97, "unit": "°C"}
